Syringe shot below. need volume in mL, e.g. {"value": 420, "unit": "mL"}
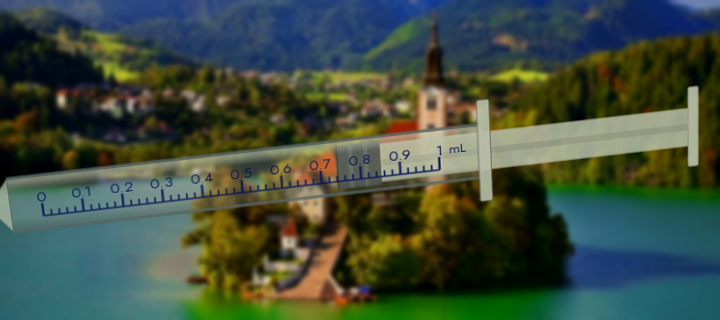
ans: {"value": 0.74, "unit": "mL"}
